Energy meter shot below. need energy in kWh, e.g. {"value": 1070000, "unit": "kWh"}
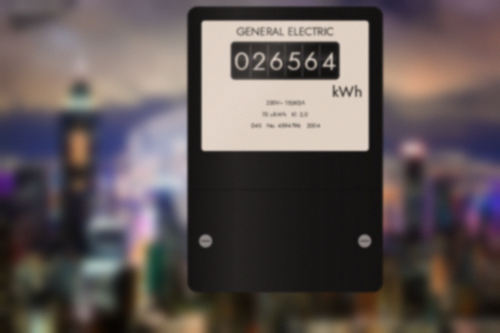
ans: {"value": 26564, "unit": "kWh"}
